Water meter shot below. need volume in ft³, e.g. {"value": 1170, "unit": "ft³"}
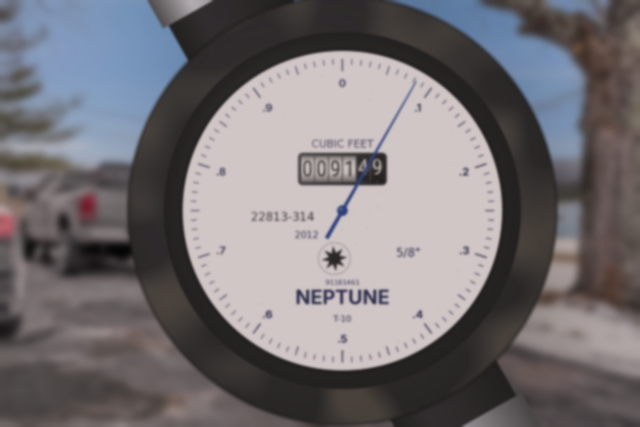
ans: {"value": 9149.08, "unit": "ft³"}
